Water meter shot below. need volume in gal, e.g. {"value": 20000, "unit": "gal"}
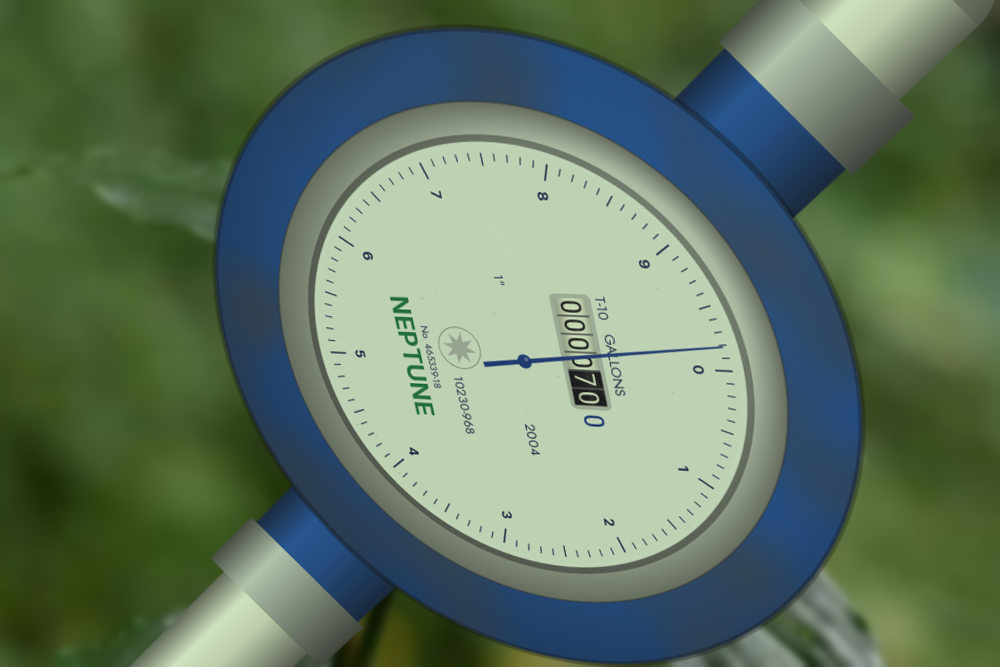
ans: {"value": 699.8, "unit": "gal"}
